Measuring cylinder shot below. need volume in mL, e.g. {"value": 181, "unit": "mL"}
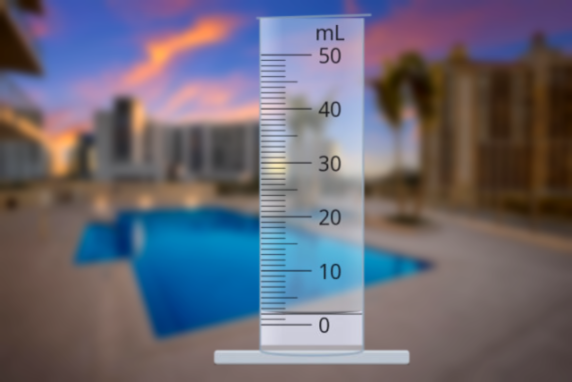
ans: {"value": 2, "unit": "mL"}
